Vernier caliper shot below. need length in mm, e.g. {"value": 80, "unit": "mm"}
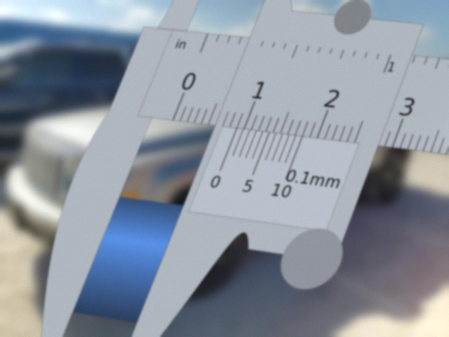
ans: {"value": 9.0, "unit": "mm"}
